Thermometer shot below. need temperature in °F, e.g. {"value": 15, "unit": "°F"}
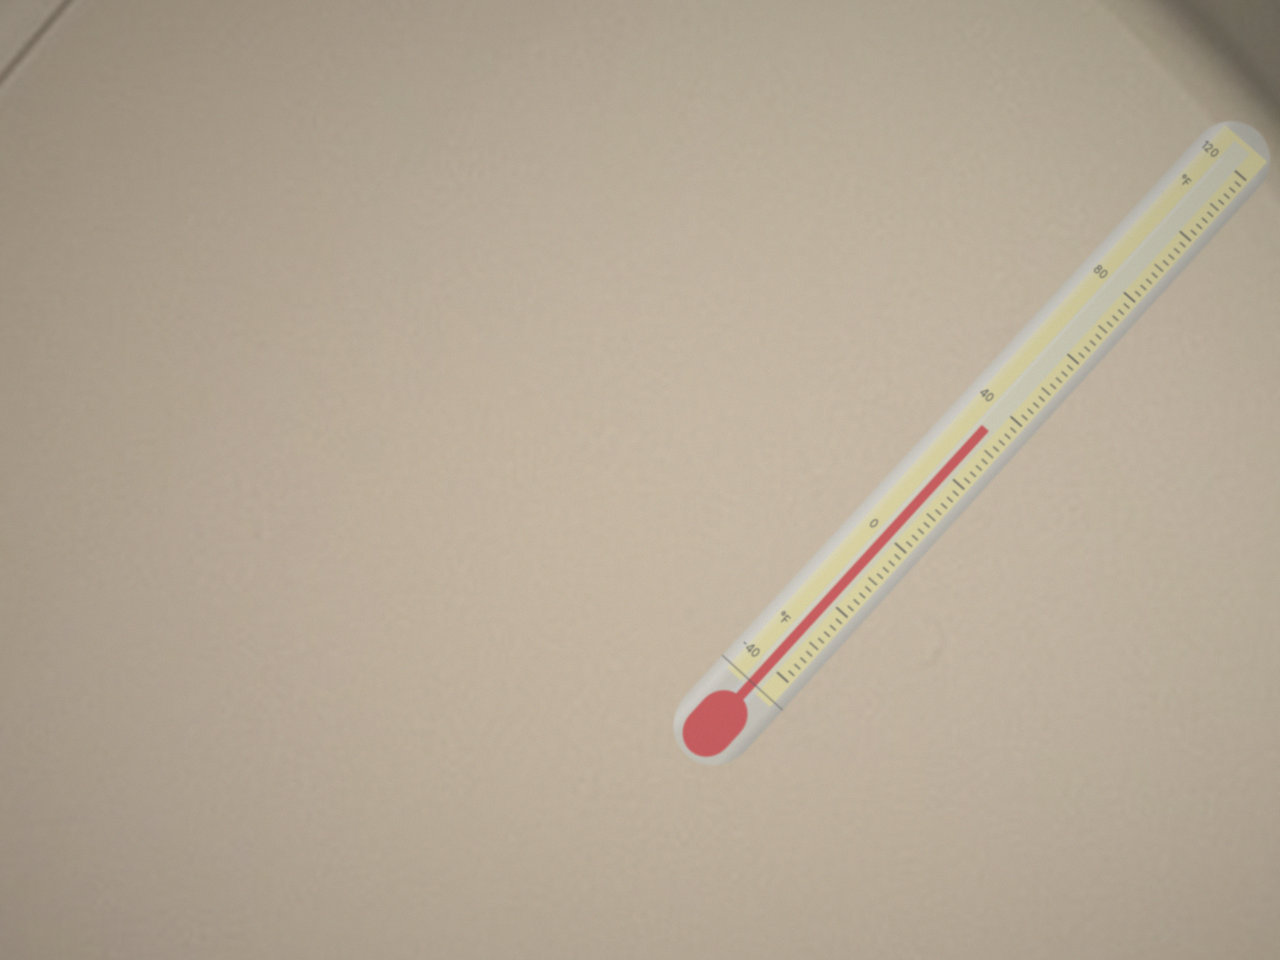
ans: {"value": 34, "unit": "°F"}
